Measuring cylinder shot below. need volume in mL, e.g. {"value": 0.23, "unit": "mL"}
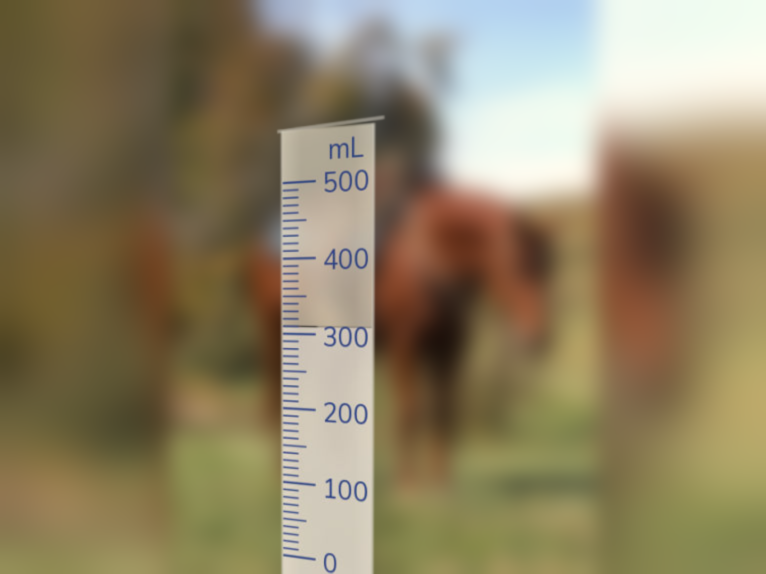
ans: {"value": 310, "unit": "mL"}
